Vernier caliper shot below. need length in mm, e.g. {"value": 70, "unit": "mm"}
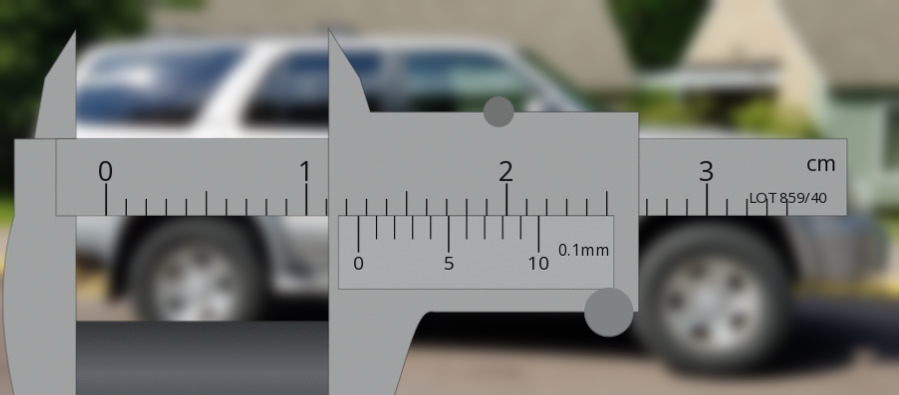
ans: {"value": 12.6, "unit": "mm"}
